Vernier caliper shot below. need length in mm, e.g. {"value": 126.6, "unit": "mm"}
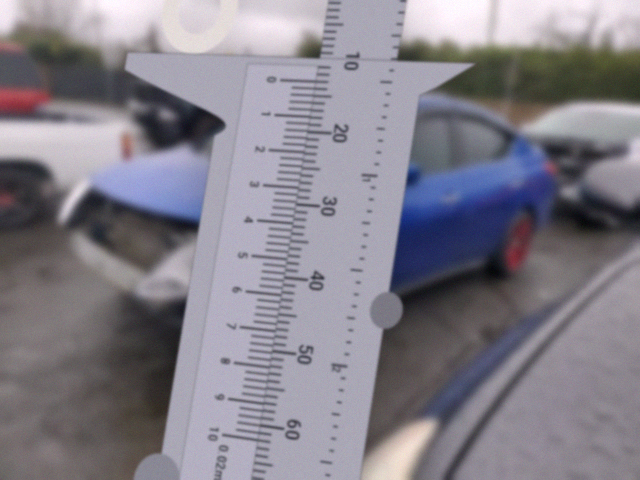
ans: {"value": 13.0, "unit": "mm"}
